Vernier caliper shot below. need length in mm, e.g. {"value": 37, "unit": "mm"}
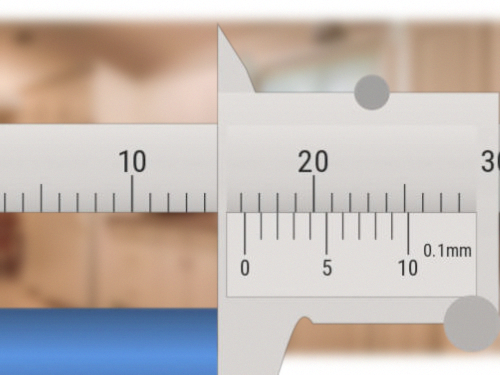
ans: {"value": 16.2, "unit": "mm"}
